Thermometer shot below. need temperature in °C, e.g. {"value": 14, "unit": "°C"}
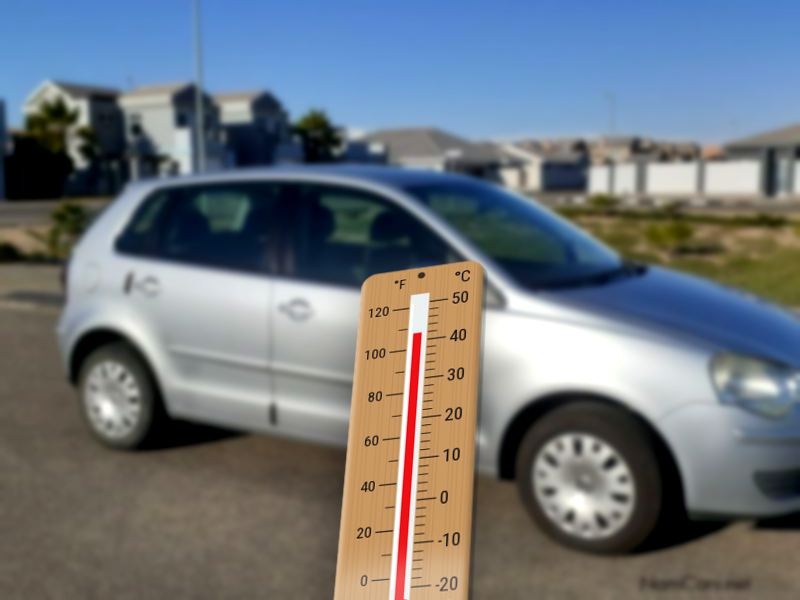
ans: {"value": 42, "unit": "°C"}
